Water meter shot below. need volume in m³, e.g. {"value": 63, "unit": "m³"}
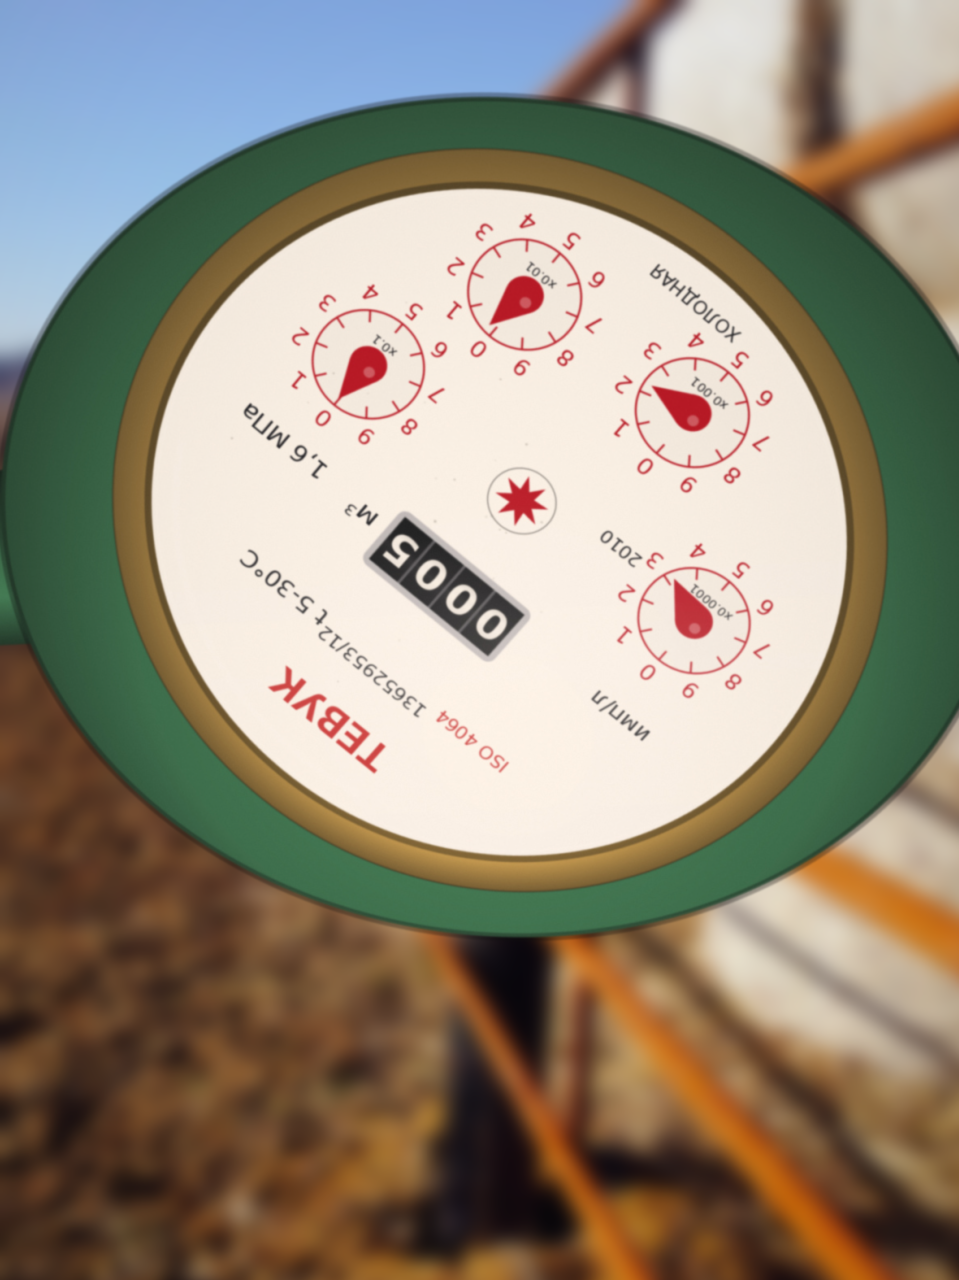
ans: {"value": 5.0023, "unit": "m³"}
